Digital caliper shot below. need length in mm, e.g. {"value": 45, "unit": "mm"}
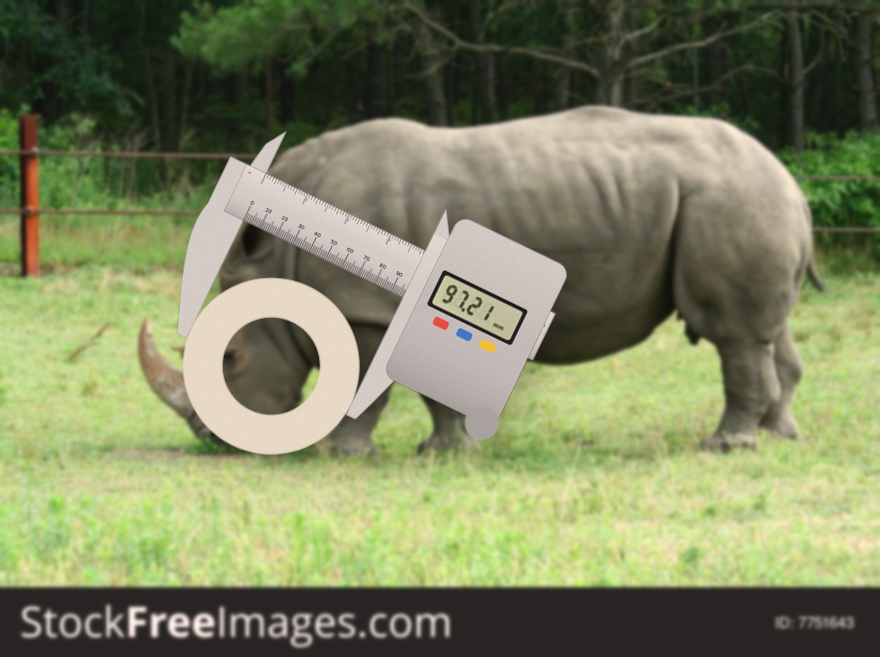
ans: {"value": 97.21, "unit": "mm"}
